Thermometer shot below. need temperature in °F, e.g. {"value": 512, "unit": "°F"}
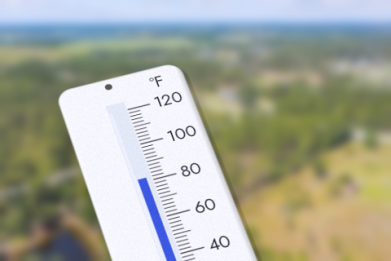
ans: {"value": 82, "unit": "°F"}
